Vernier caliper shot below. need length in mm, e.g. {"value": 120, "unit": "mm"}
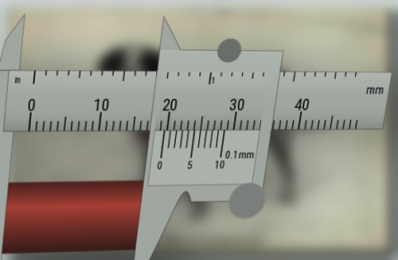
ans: {"value": 19.6, "unit": "mm"}
